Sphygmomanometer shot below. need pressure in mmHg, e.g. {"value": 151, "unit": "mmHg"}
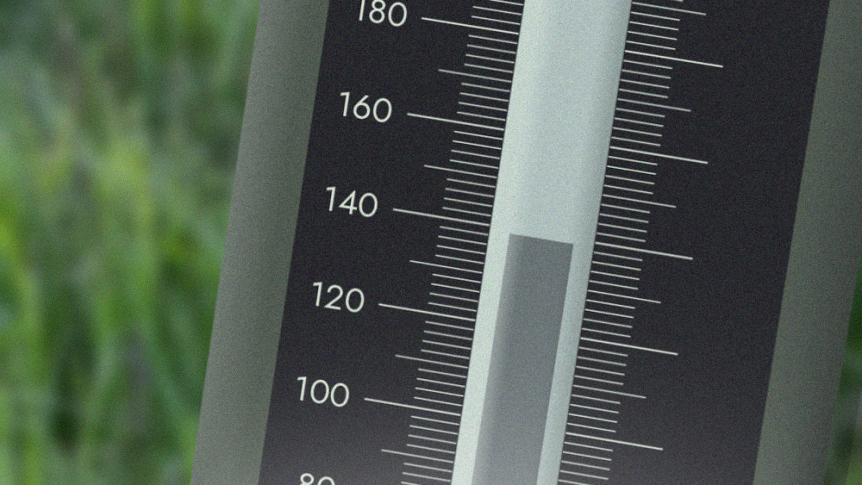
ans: {"value": 139, "unit": "mmHg"}
